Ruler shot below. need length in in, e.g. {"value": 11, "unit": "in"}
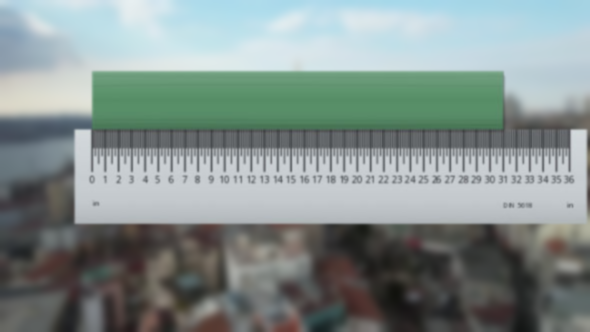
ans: {"value": 31, "unit": "in"}
